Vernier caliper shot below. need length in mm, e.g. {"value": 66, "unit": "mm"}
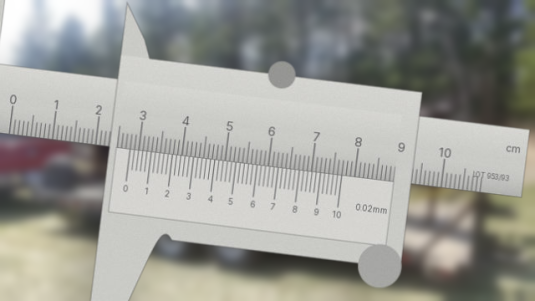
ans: {"value": 28.0, "unit": "mm"}
